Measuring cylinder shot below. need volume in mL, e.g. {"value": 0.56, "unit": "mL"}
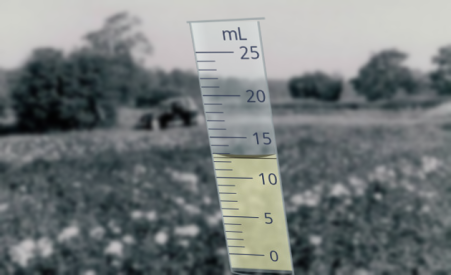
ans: {"value": 12.5, "unit": "mL"}
